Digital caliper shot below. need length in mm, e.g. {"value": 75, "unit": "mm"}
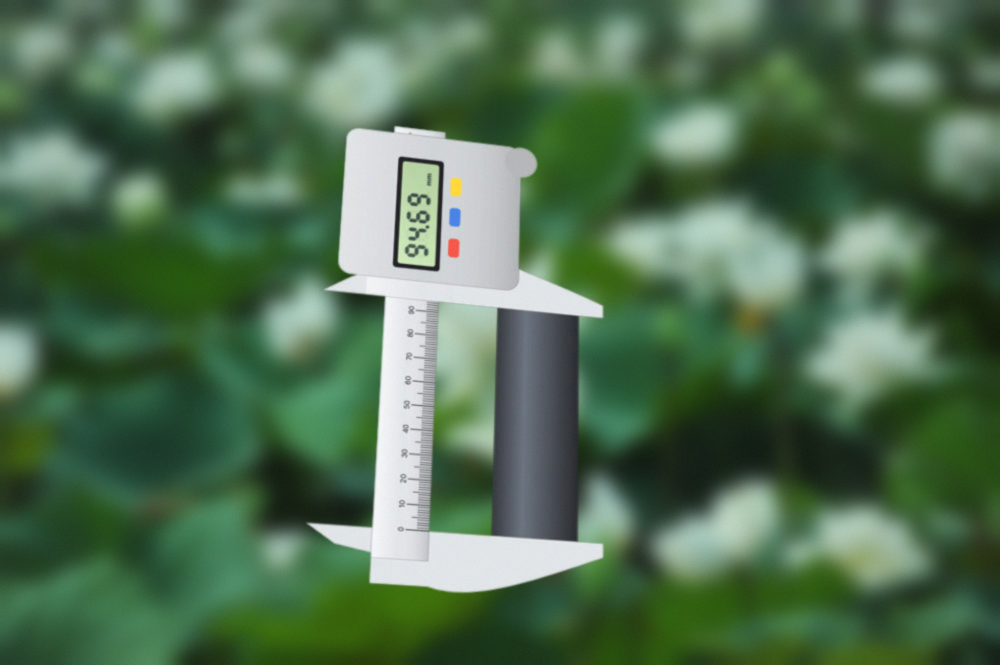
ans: {"value": 94.69, "unit": "mm"}
